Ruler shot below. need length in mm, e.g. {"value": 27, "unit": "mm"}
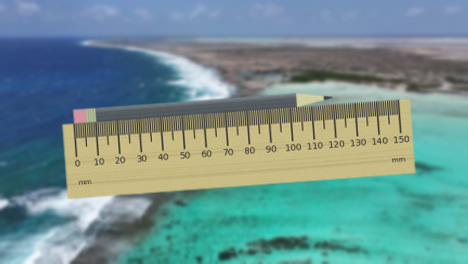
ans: {"value": 120, "unit": "mm"}
